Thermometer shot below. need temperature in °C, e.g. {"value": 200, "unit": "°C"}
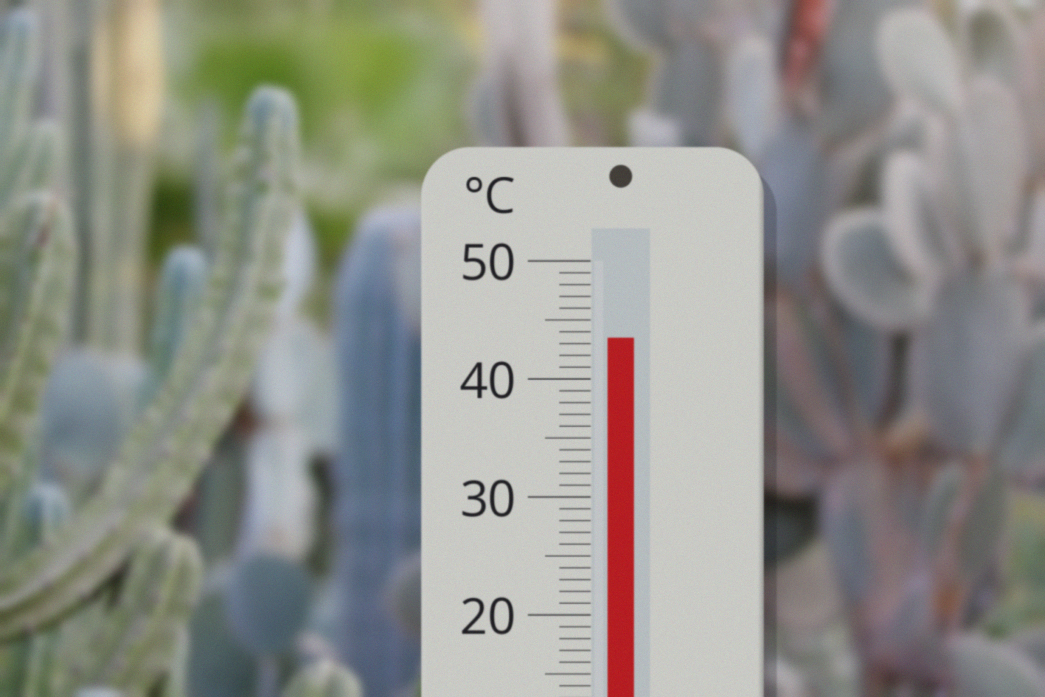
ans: {"value": 43.5, "unit": "°C"}
